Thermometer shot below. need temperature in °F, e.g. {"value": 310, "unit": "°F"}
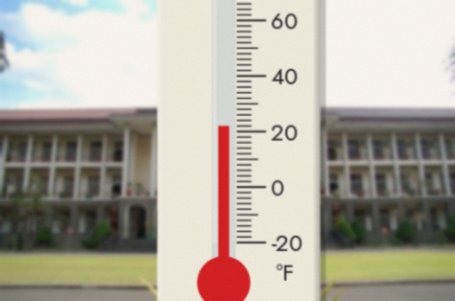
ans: {"value": 22, "unit": "°F"}
